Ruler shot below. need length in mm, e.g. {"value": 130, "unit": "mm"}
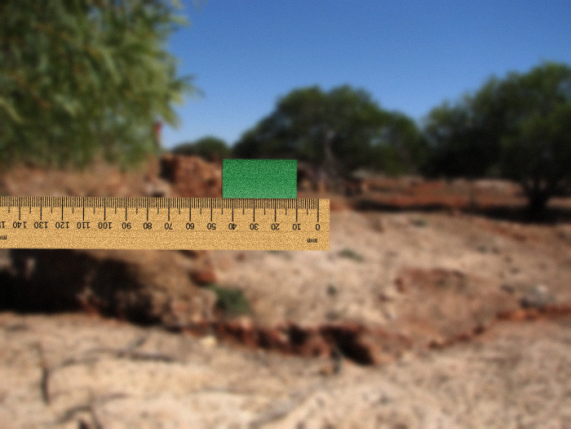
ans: {"value": 35, "unit": "mm"}
